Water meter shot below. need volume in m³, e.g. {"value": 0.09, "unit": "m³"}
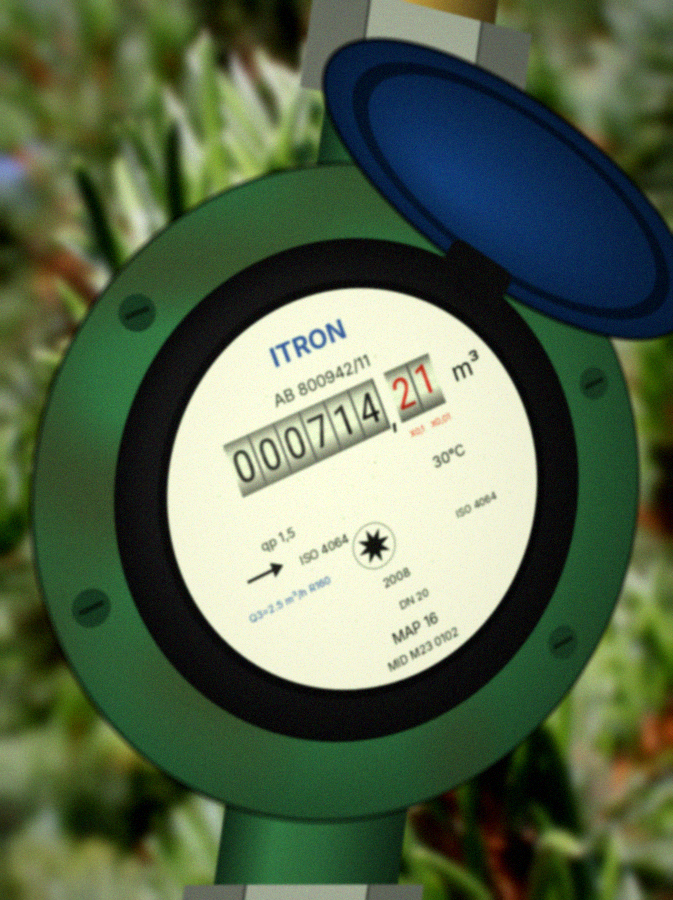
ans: {"value": 714.21, "unit": "m³"}
